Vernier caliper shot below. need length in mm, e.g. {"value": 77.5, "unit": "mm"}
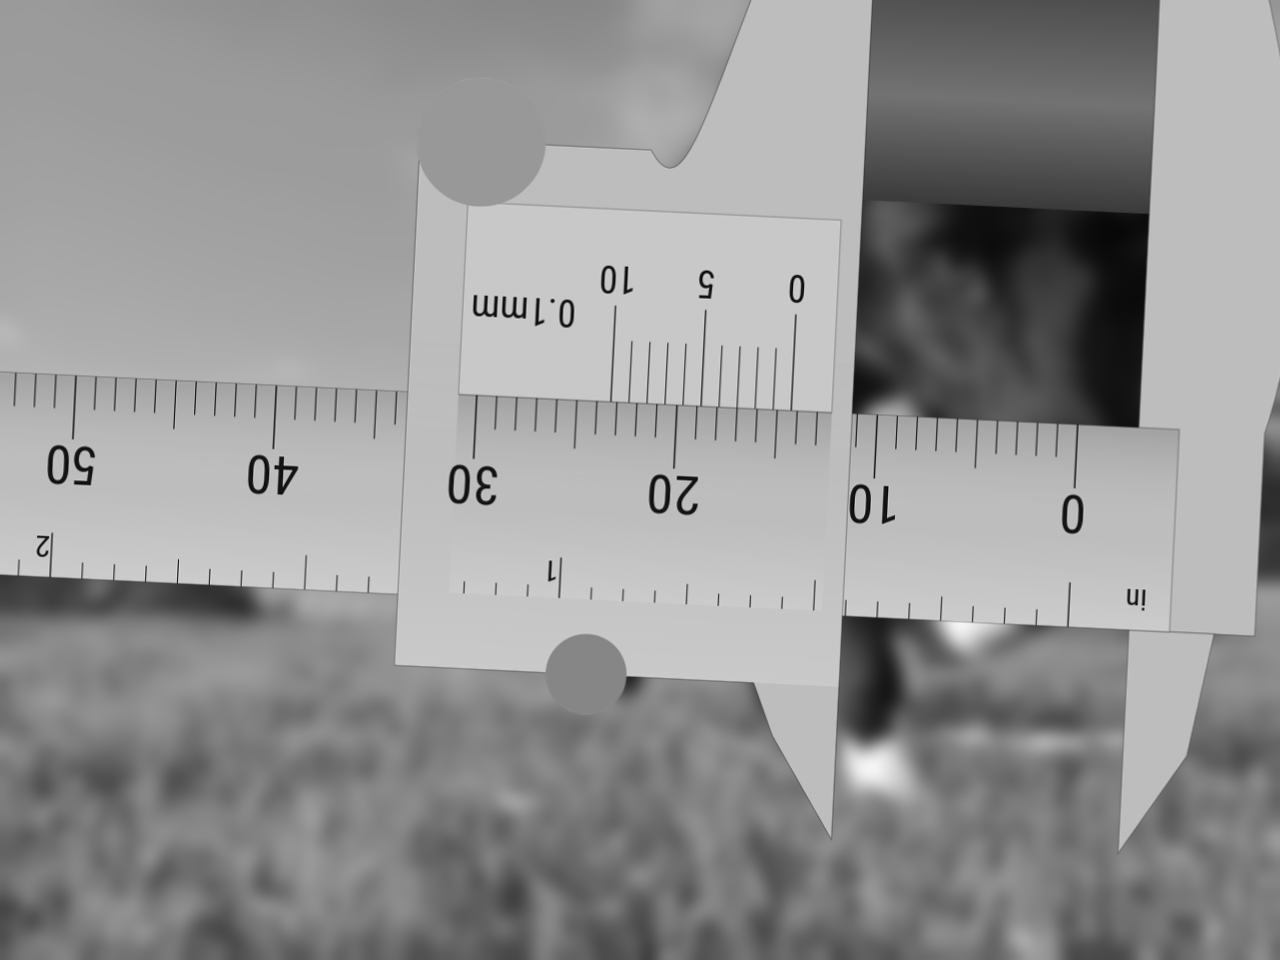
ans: {"value": 14.3, "unit": "mm"}
